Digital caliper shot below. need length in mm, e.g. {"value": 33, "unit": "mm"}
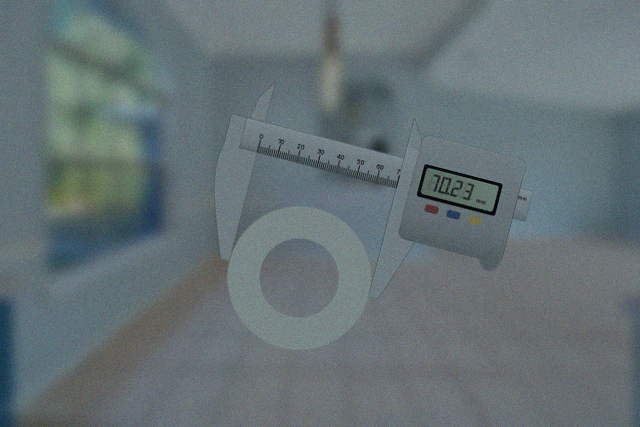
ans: {"value": 70.23, "unit": "mm"}
